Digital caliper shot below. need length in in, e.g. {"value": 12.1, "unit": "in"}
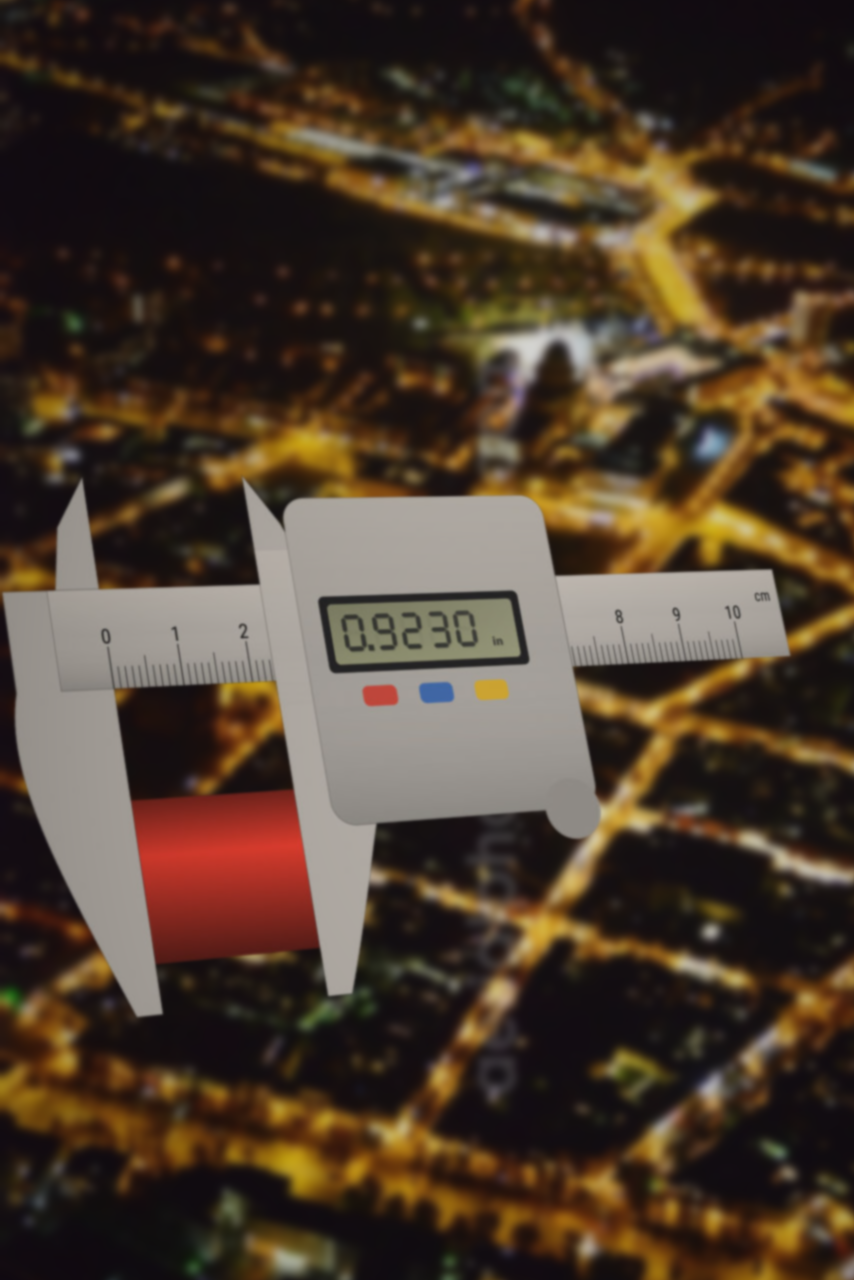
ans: {"value": 0.9230, "unit": "in"}
